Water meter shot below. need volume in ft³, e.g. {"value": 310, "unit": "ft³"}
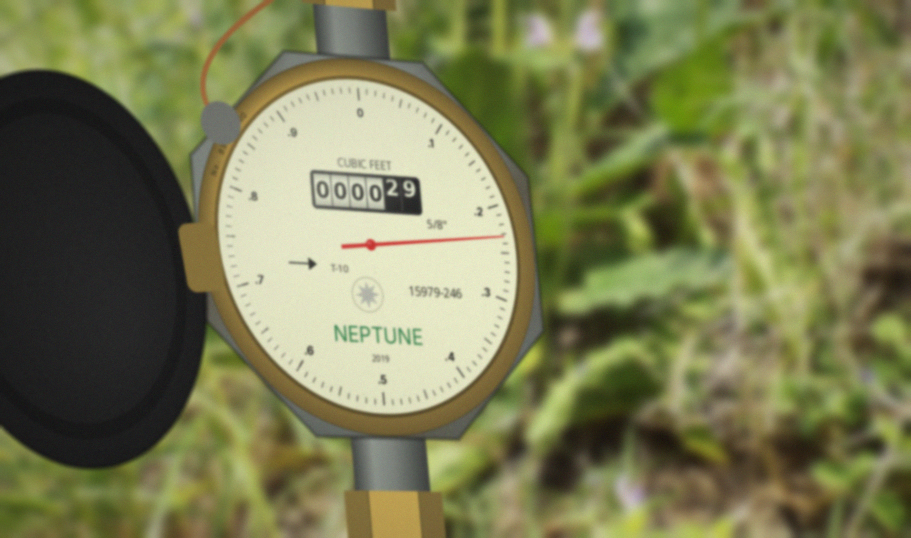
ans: {"value": 29.23, "unit": "ft³"}
